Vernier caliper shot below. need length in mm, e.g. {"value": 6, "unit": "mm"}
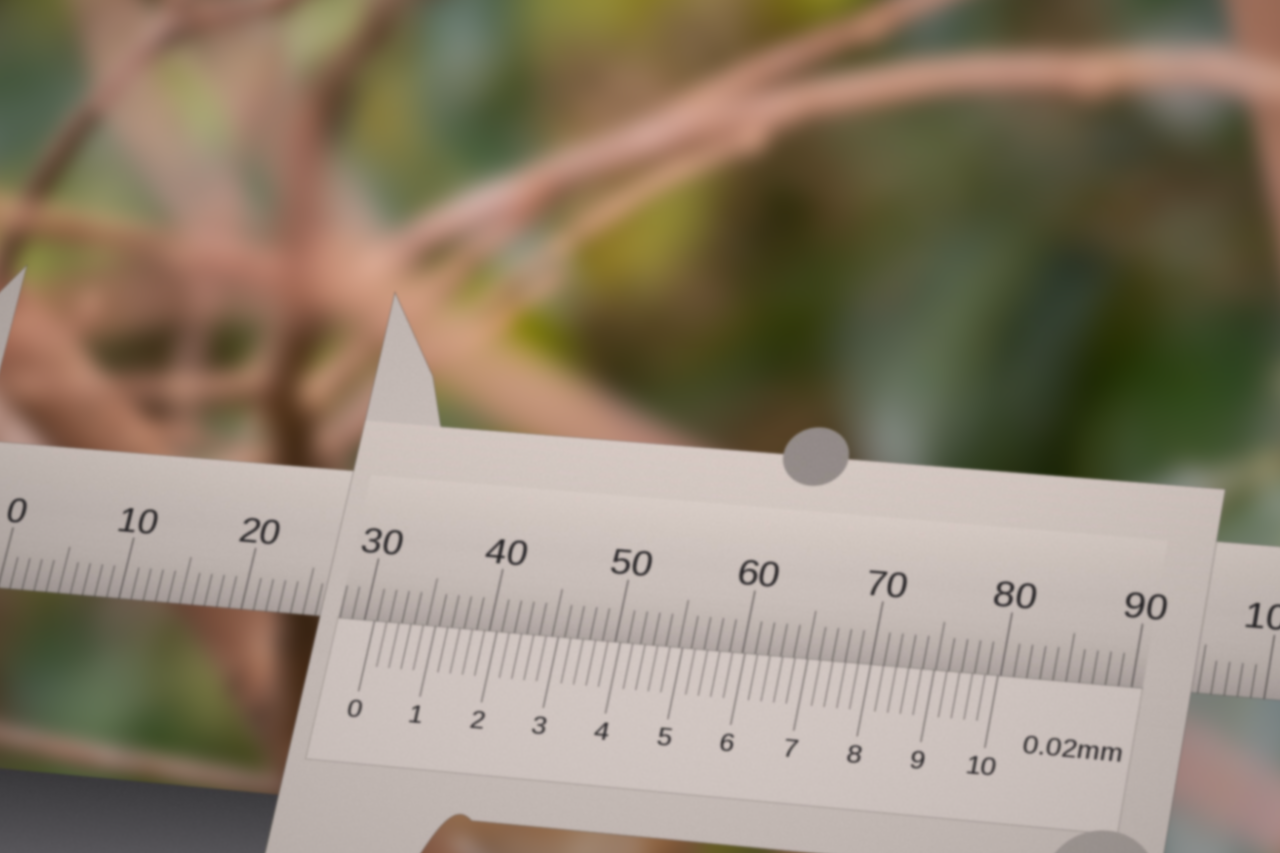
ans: {"value": 30.8, "unit": "mm"}
